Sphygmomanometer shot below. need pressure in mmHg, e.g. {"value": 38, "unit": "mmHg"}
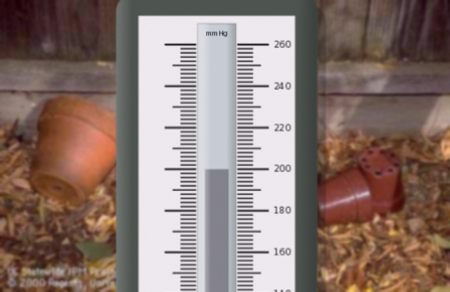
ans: {"value": 200, "unit": "mmHg"}
